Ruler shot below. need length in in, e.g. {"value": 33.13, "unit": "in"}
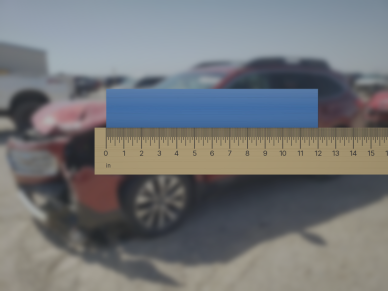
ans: {"value": 12, "unit": "in"}
